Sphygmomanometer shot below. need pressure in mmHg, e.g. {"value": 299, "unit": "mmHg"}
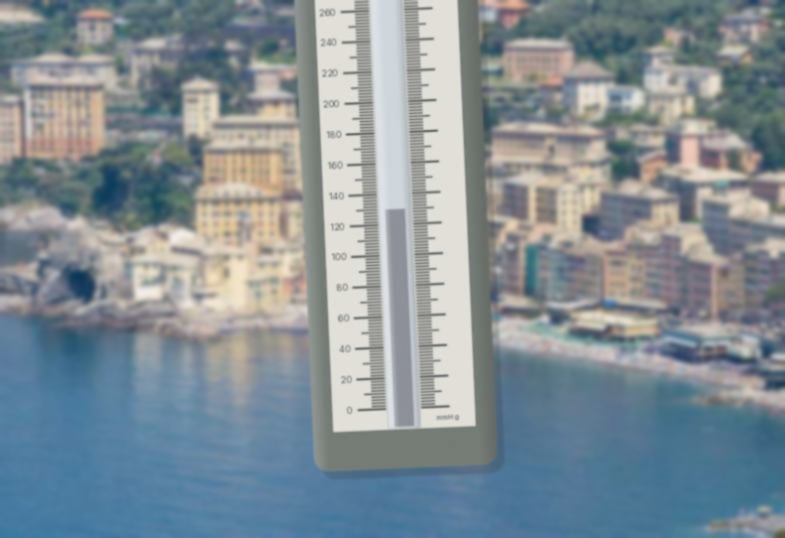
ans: {"value": 130, "unit": "mmHg"}
